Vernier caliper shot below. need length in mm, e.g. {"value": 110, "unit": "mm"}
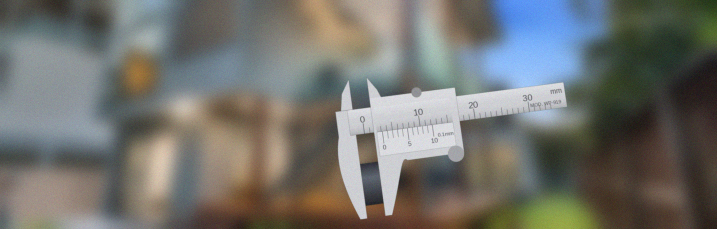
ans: {"value": 3.2, "unit": "mm"}
